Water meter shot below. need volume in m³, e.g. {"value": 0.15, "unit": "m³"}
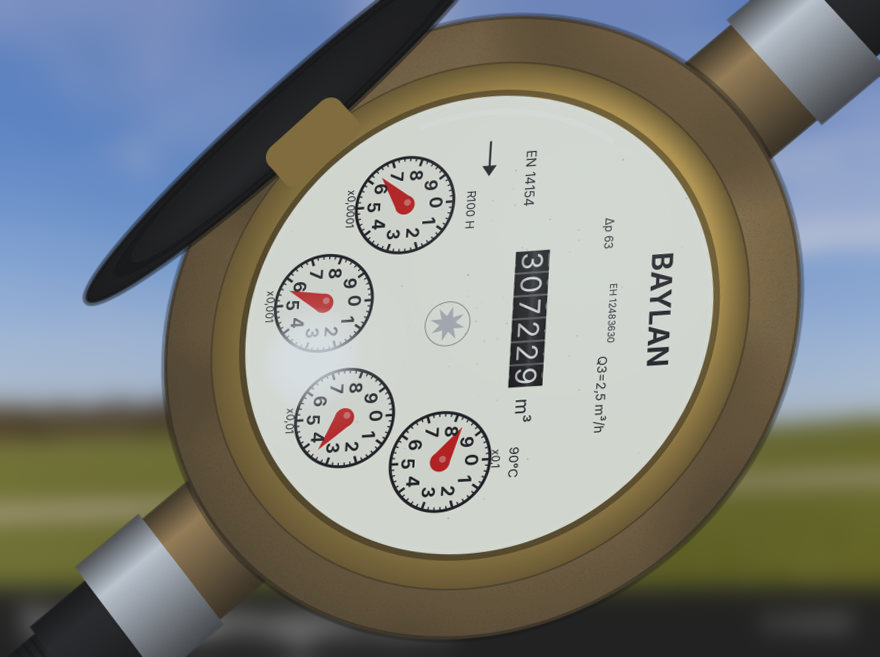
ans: {"value": 307229.8356, "unit": "m³"}
